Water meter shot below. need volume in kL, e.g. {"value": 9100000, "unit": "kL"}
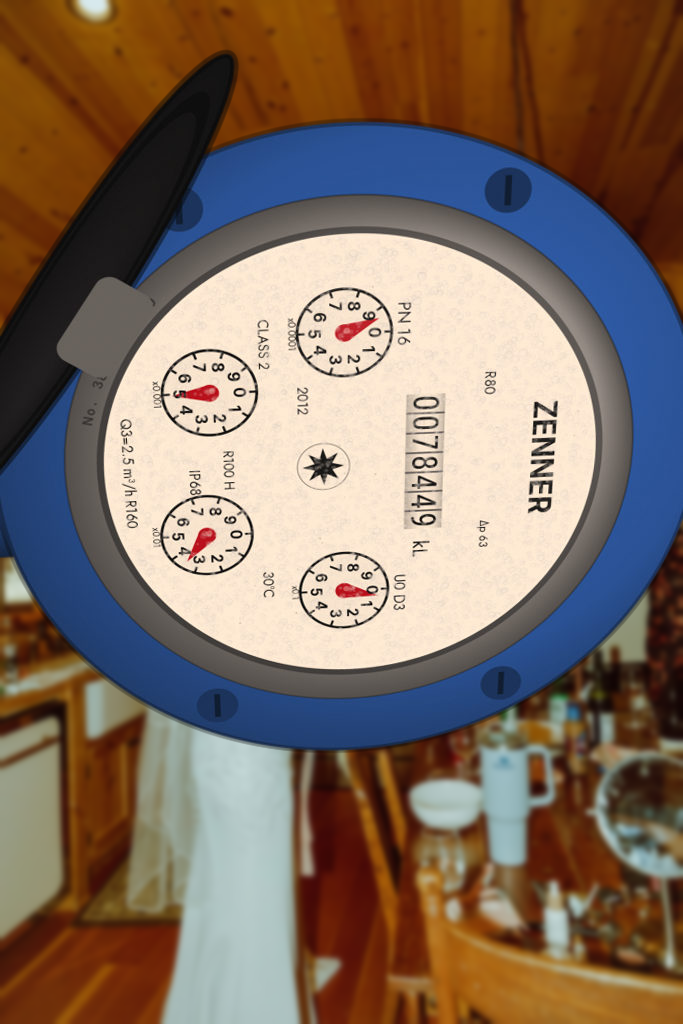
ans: {"value": 78449.0349, "unit": "kL"}
